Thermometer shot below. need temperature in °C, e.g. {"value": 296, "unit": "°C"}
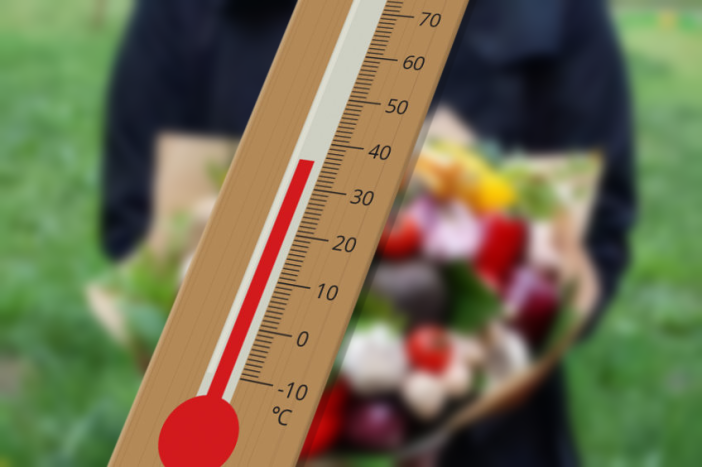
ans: {"value": 36, "unit": "°C"}
